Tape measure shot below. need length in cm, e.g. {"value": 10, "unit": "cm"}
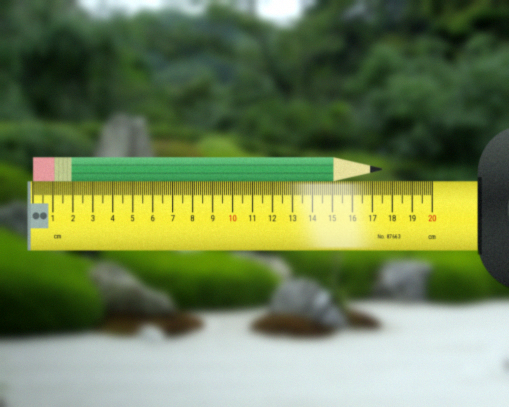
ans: {"value": 17.5, "unit": "cm"}
